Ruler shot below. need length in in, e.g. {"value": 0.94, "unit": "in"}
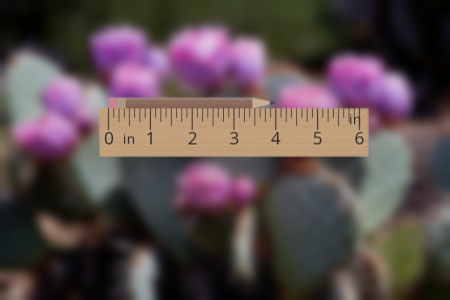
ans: {"value": 4, "unit": "in"}
